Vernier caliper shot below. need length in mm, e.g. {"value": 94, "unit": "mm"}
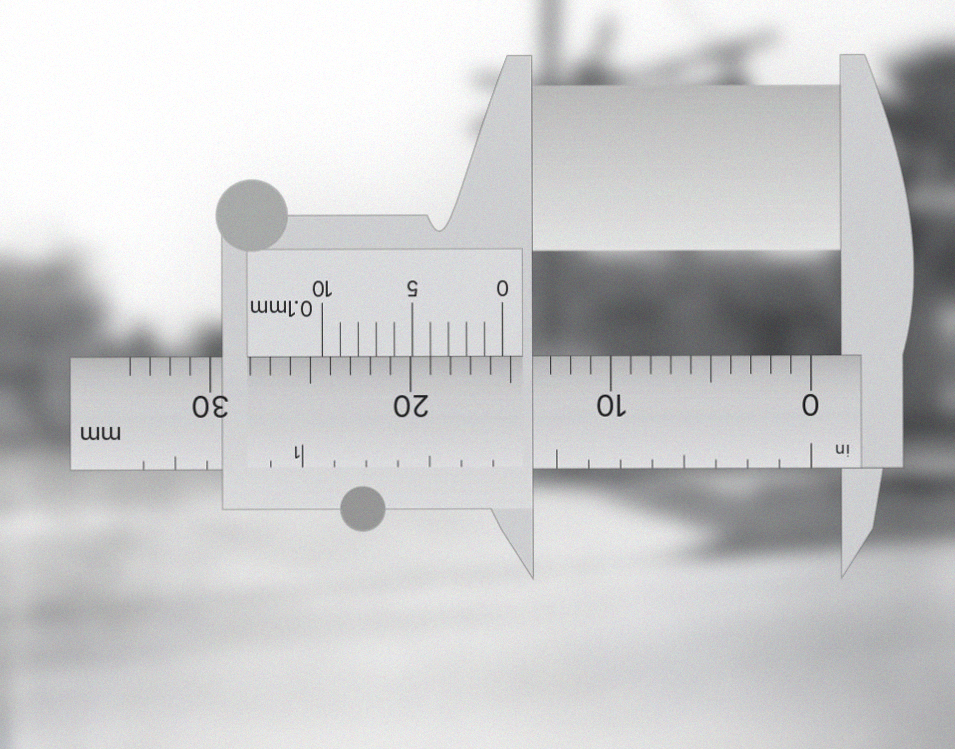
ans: {"value": 15.4, "unit": "mm"}
